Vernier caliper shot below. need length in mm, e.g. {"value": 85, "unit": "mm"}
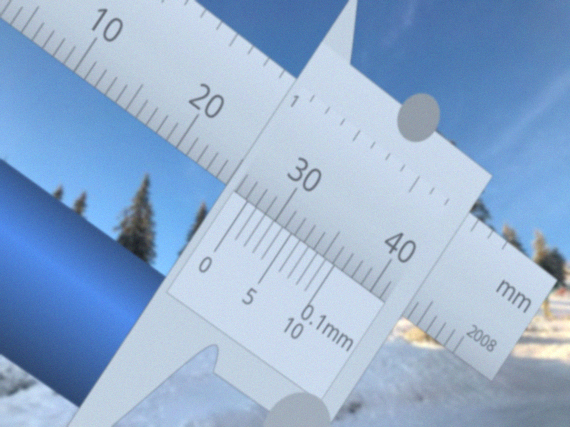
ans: {"value": 27.2, "unit": "mm"}
